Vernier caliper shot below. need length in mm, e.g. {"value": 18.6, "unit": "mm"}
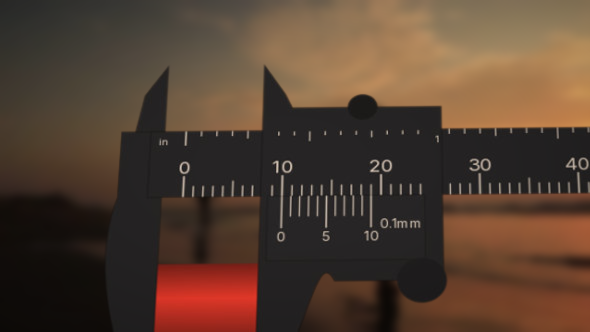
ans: {"value": 10.0, "unit": "mm"}
